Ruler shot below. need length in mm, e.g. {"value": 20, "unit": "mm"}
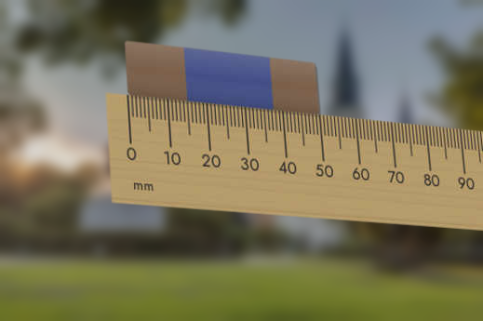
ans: {"value": 50, "unit": "mm"}
